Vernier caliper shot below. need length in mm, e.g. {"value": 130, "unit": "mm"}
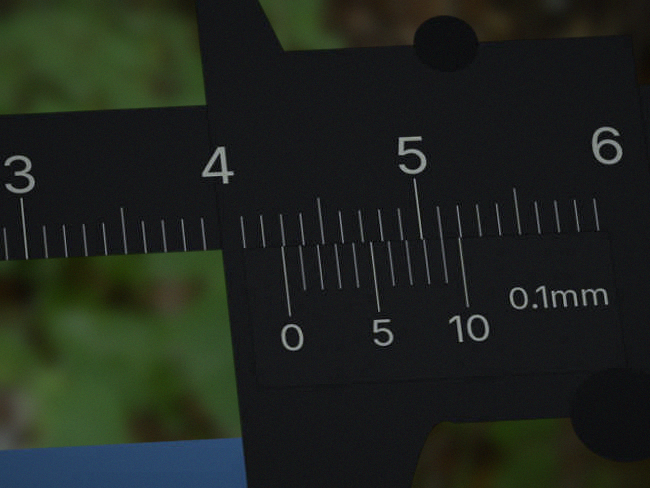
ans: {"value": 42.9, "unit": "mm"}
